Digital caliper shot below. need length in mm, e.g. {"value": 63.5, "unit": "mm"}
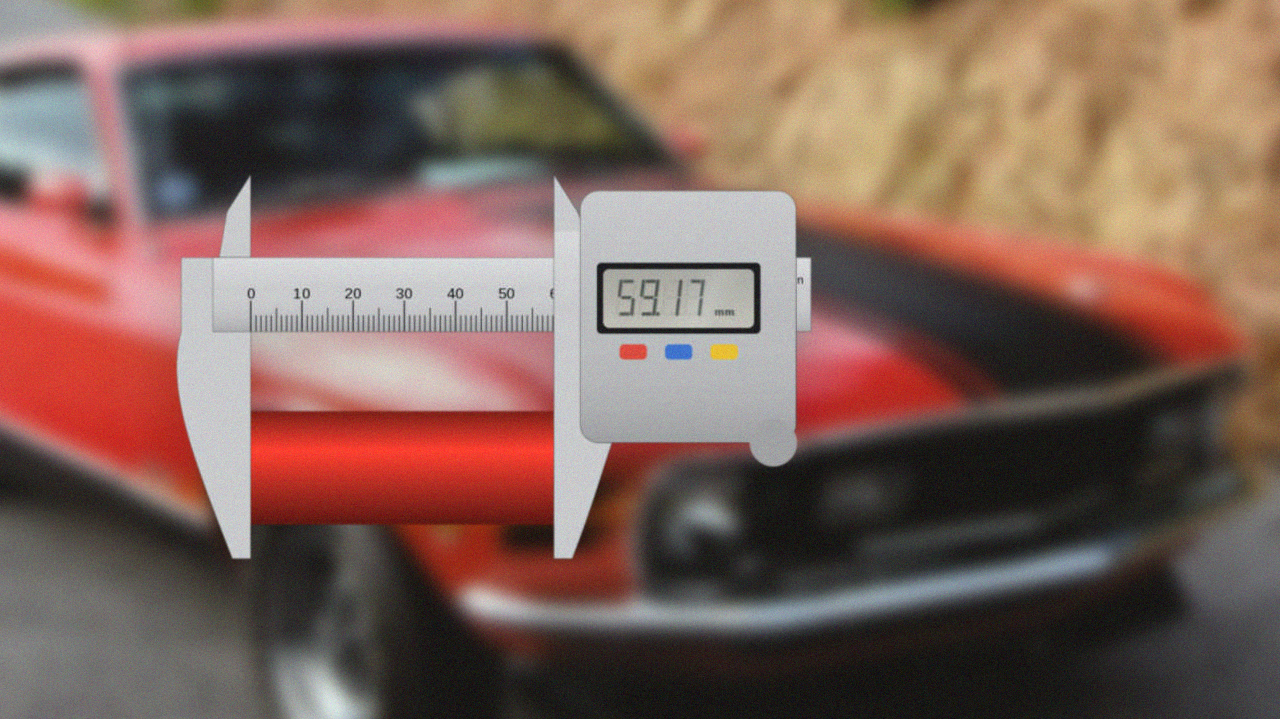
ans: {"value": 59.17, "unit": "mm"}
